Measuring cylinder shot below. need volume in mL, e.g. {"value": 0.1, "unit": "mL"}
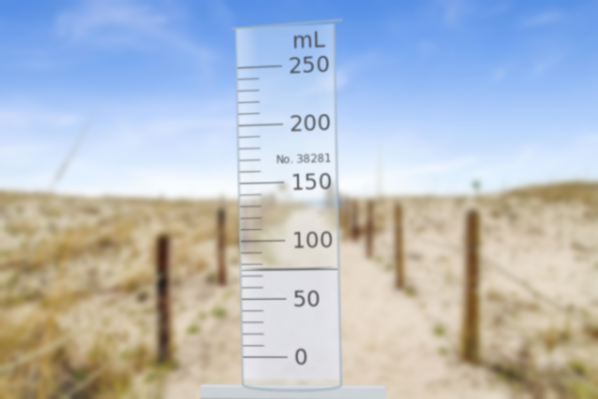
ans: {"value": 75, "unit": "mL"}
